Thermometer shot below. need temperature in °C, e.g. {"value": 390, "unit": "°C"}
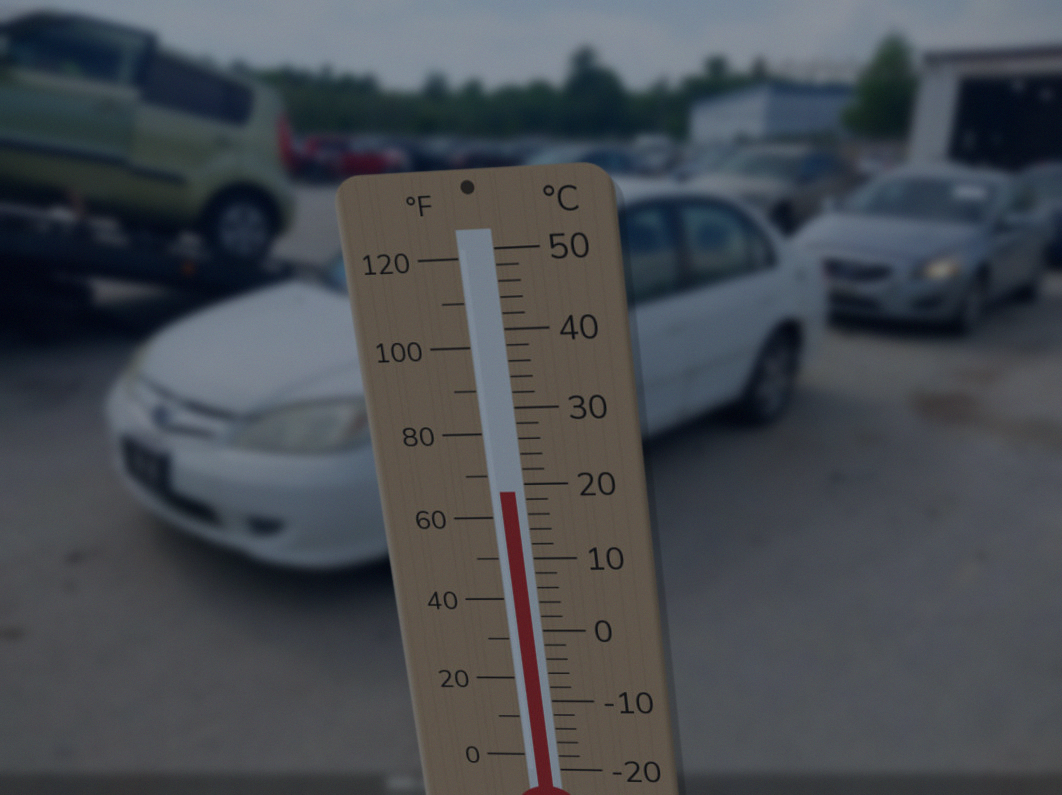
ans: {"value": 19, "unit": "°C"}
